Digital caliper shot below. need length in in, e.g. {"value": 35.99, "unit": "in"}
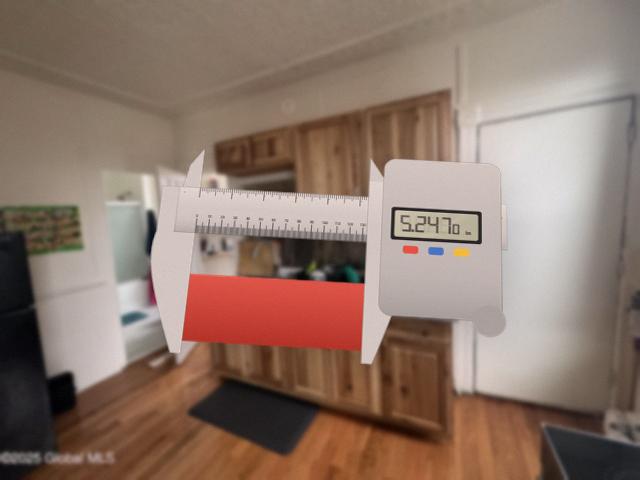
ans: {"value": 5.2470, "unit": "in"}
